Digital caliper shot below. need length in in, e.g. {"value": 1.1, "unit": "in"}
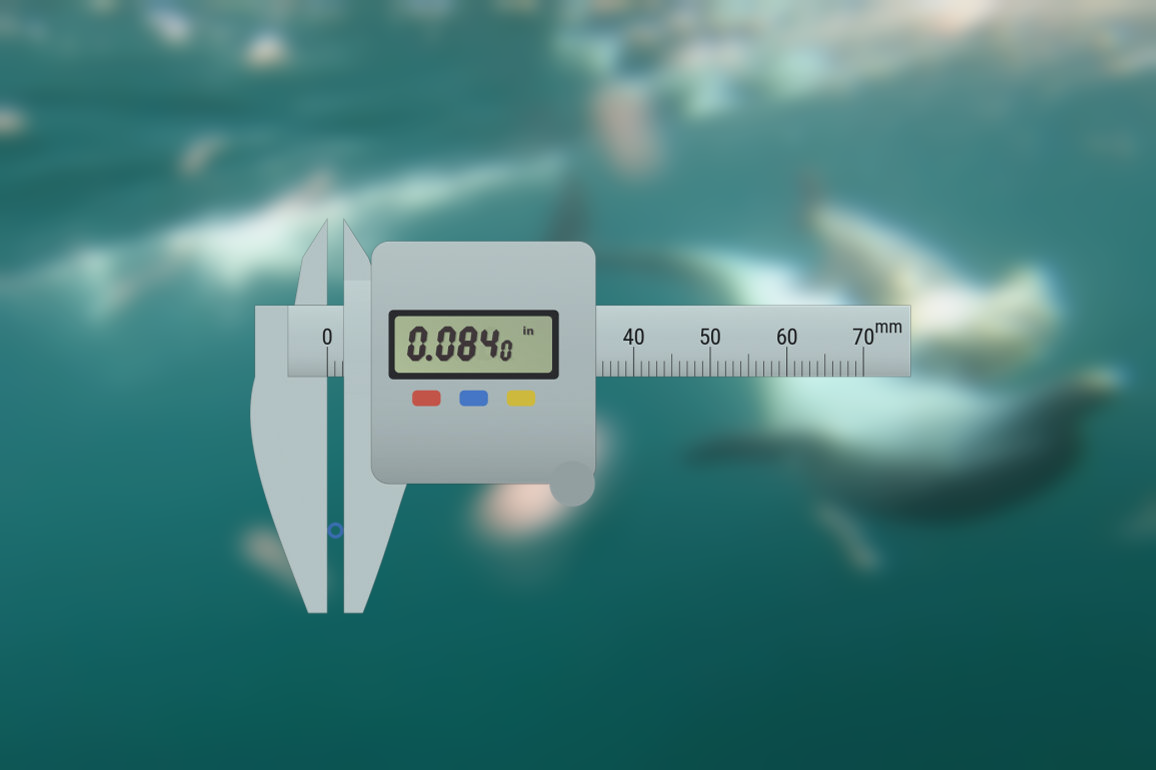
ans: {"value": 0.0840, "unit": "in"}
